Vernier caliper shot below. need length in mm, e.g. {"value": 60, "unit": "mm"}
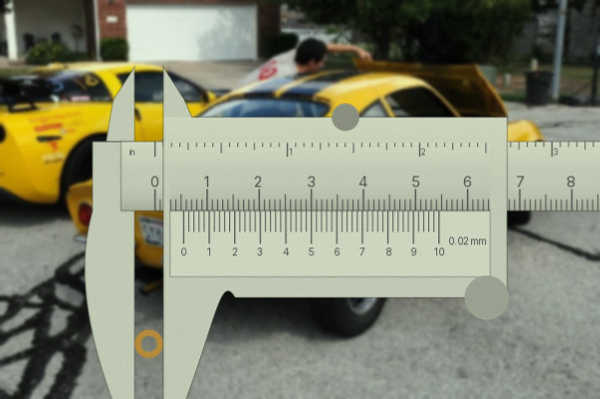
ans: {"value": 5.5, "unit": "mm"}
